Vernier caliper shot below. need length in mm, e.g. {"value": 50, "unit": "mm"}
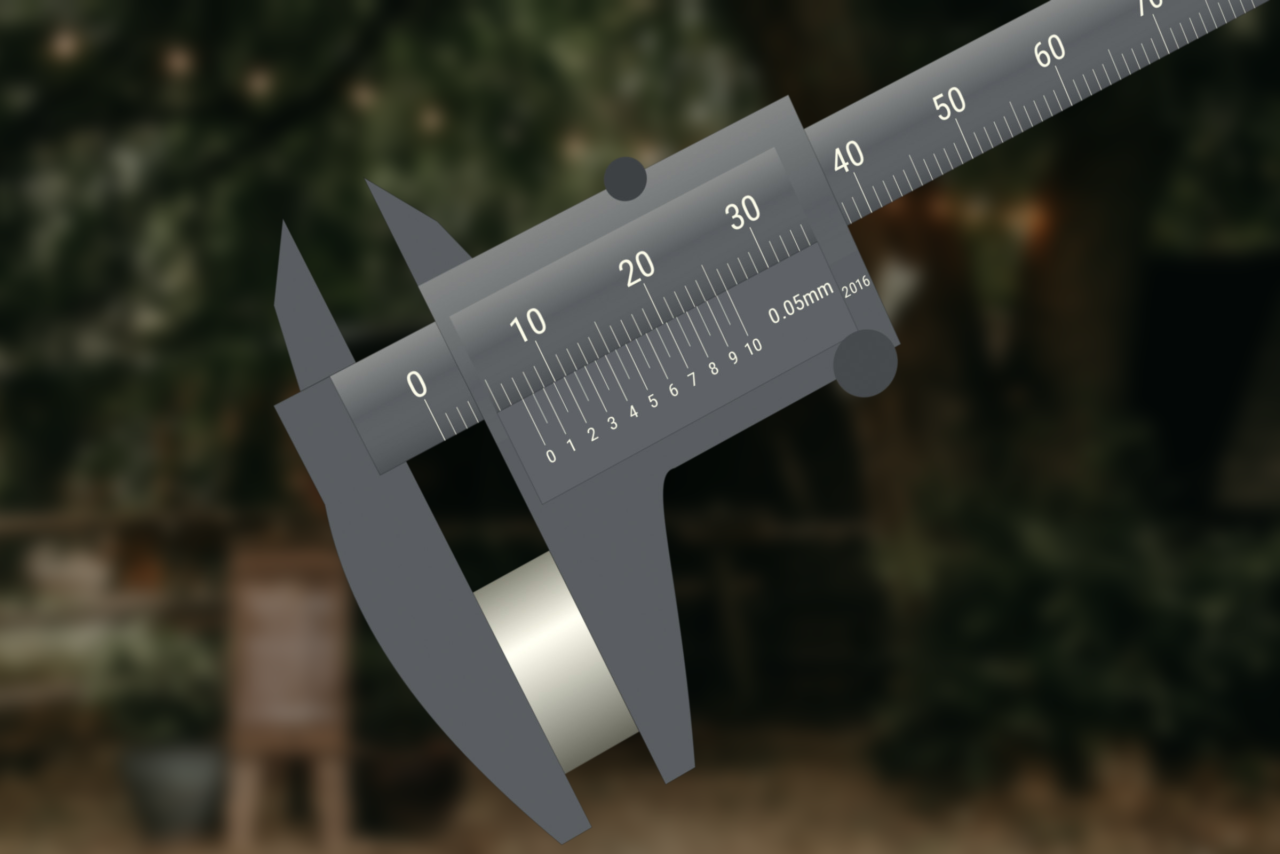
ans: {"value": 7.0, "unit": "mm"}
